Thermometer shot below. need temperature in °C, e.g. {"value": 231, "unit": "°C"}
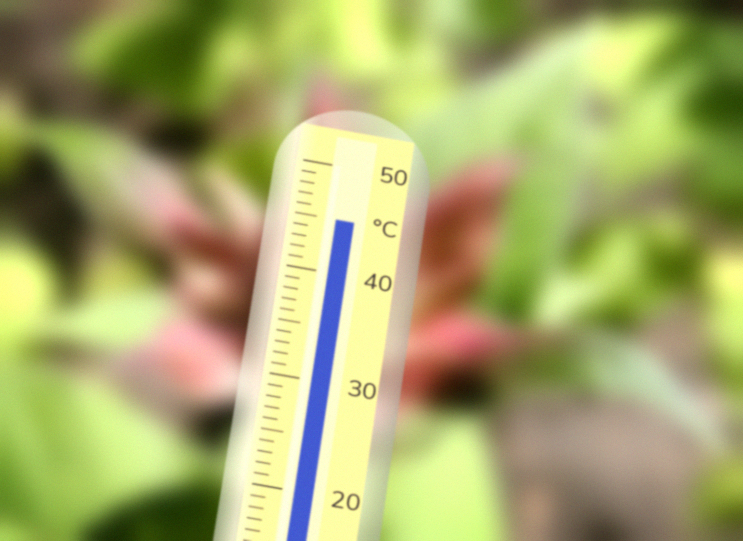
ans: {"value": 45, "unit": "°C"}
